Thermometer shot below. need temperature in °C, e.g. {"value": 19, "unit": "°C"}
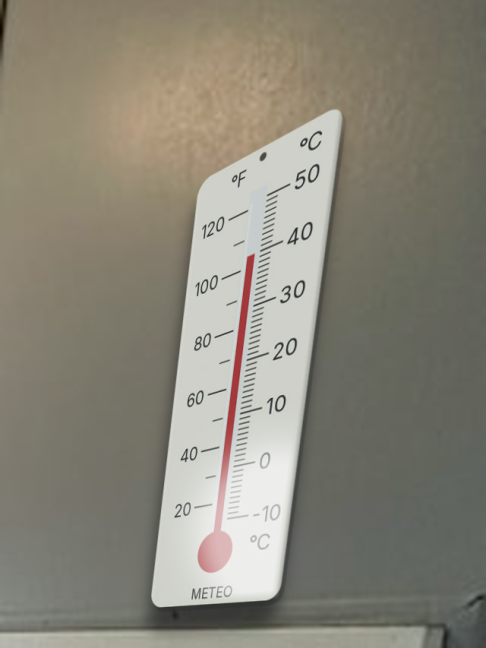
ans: {"value": 40, "unit": "°C"}
